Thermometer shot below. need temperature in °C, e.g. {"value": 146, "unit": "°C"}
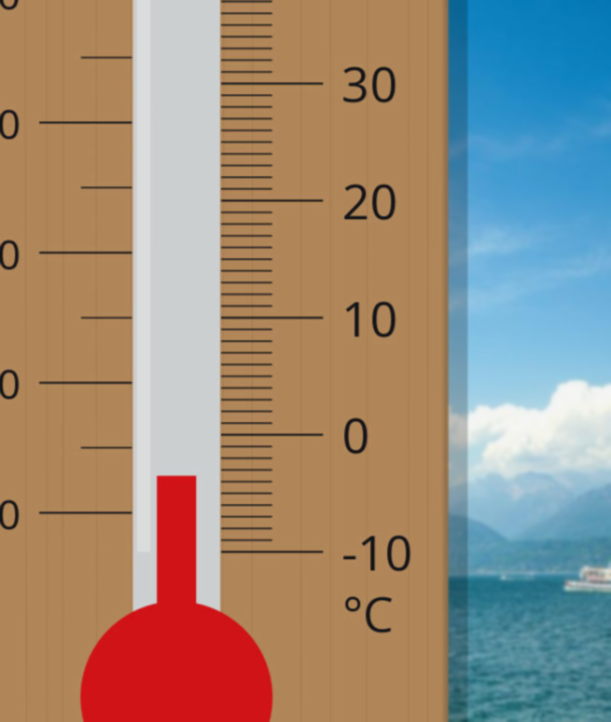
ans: {"value": -3.5, "unit": "°C"}
